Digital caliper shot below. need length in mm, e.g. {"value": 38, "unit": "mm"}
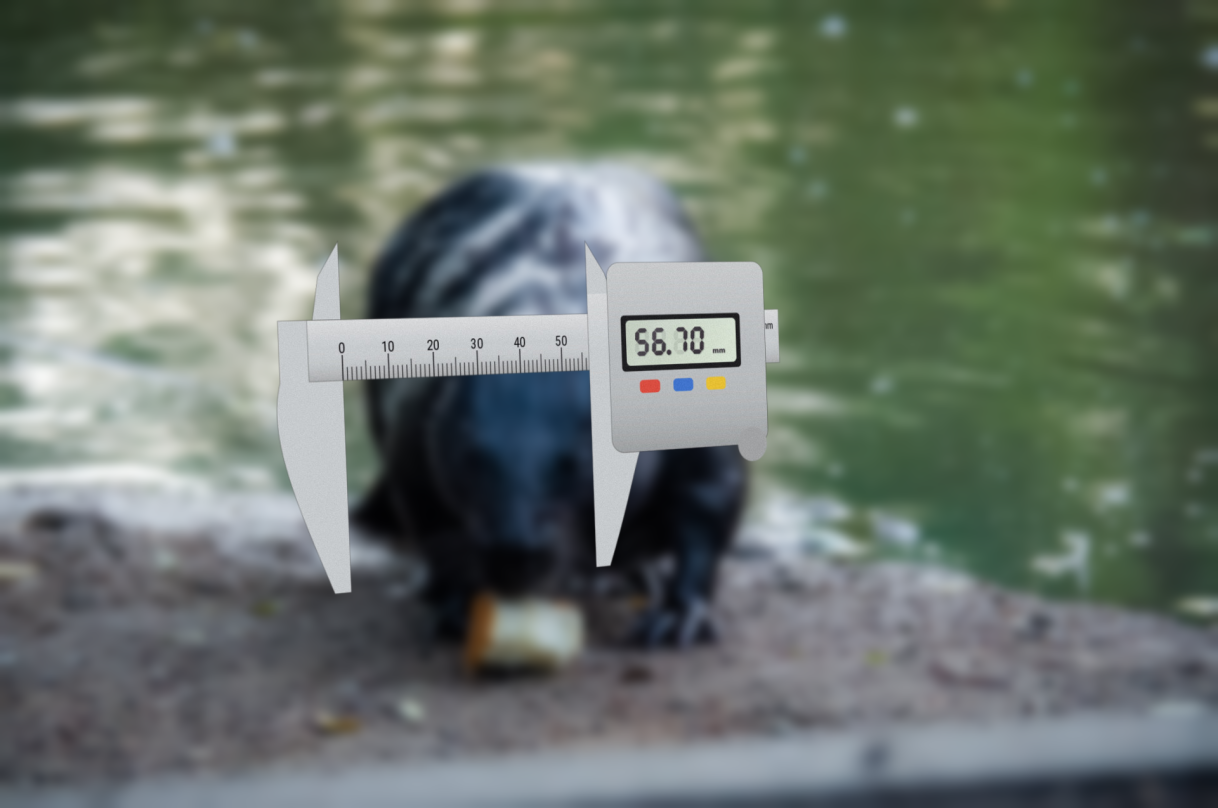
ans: {"value": 56.70, "unit": "mm"}
